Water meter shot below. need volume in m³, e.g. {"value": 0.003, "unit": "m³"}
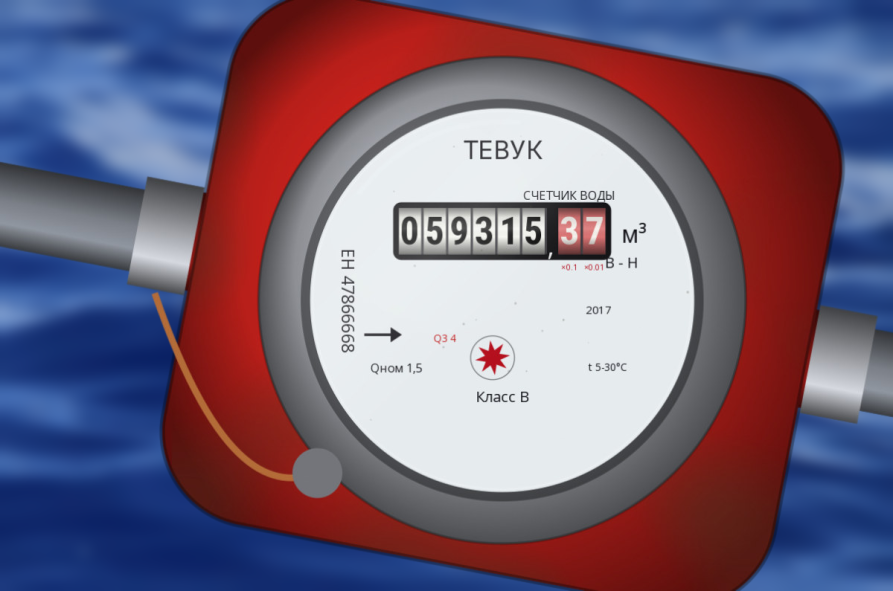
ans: {"value": 59315.37, "unit": "m³"}
